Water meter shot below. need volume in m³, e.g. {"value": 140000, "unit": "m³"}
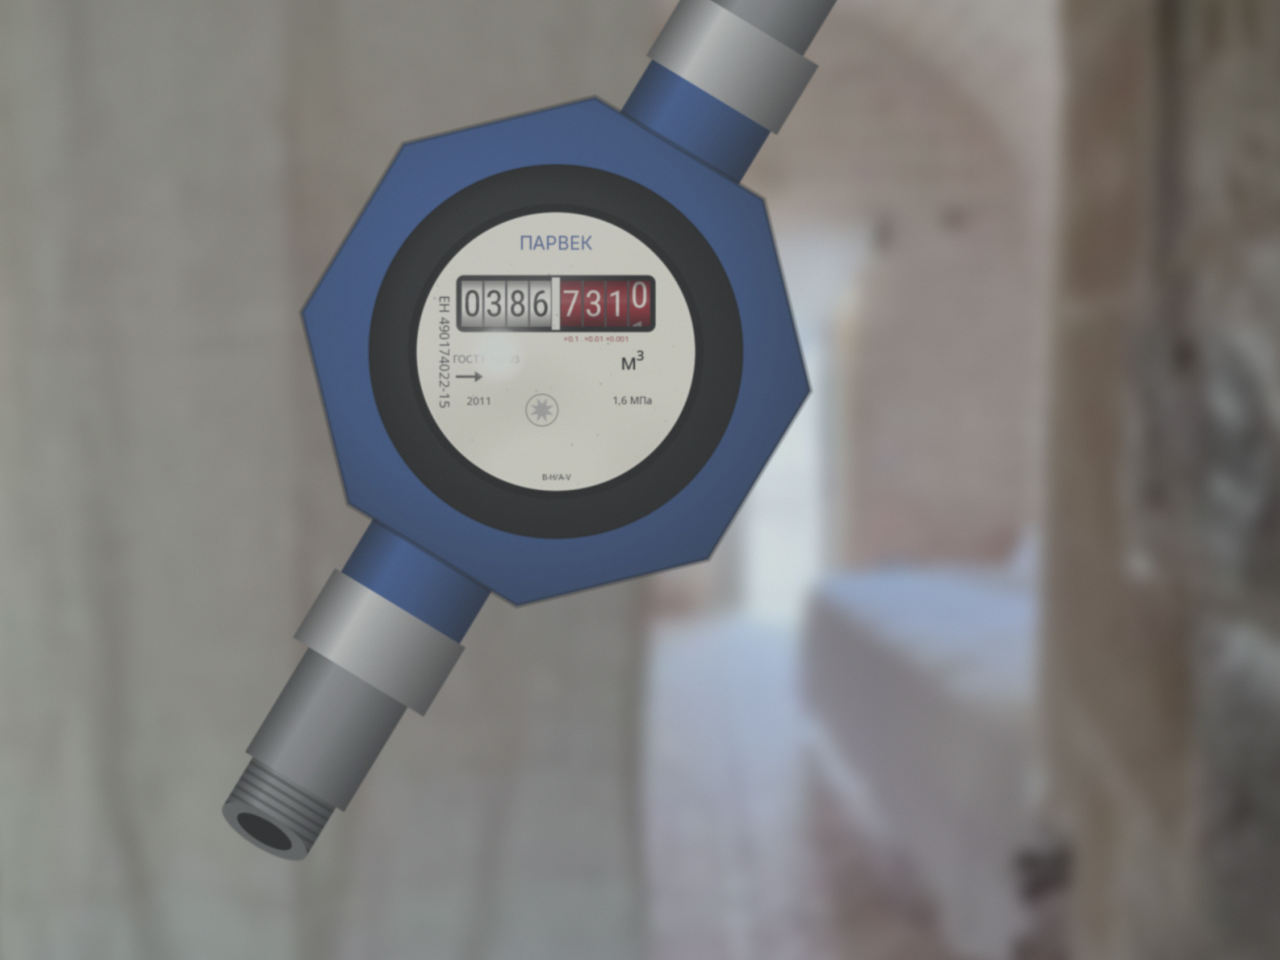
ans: {"value": 386.7310, "unit": "m³"}
